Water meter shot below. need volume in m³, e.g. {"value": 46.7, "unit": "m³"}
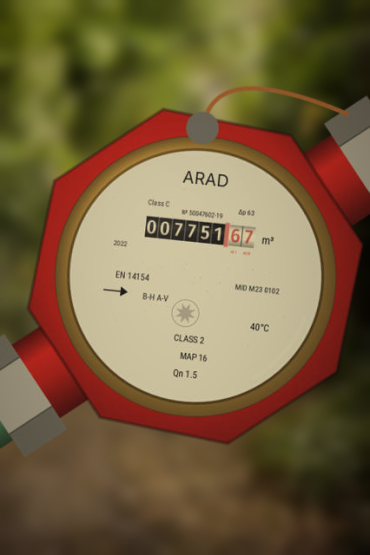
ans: {"value": 7751.67, "unit": "m³"}
